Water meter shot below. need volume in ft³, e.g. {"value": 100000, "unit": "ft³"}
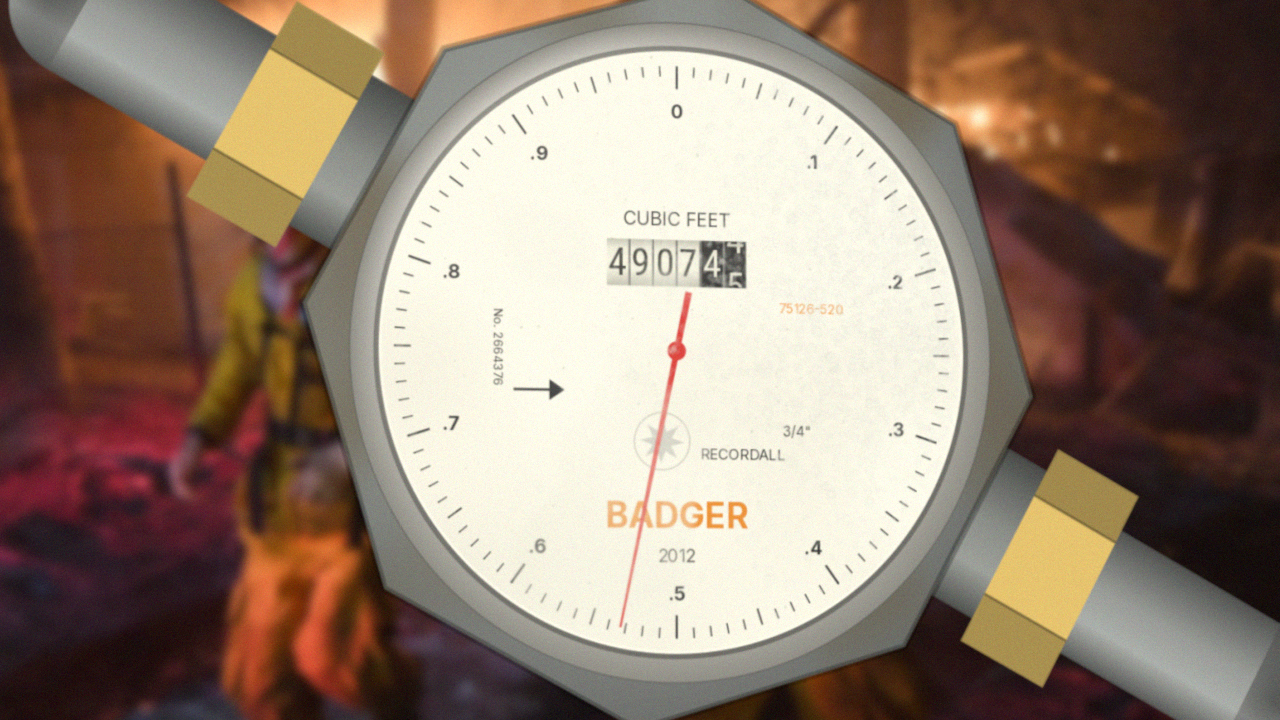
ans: {"value": 490744.53, "unit": "ft³"}
